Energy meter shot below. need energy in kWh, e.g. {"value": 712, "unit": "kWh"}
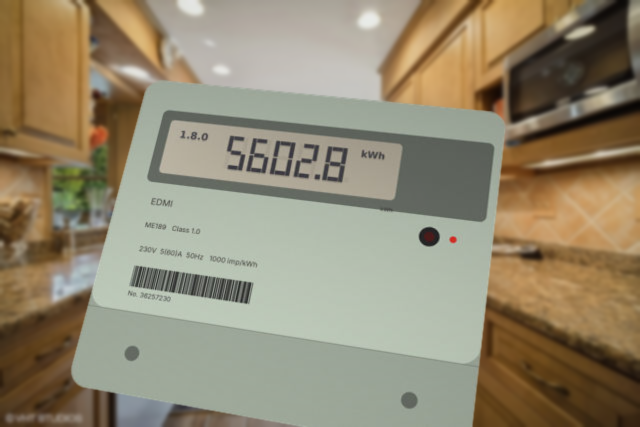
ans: {"value": 5602.8, "unit": "kWh"}
